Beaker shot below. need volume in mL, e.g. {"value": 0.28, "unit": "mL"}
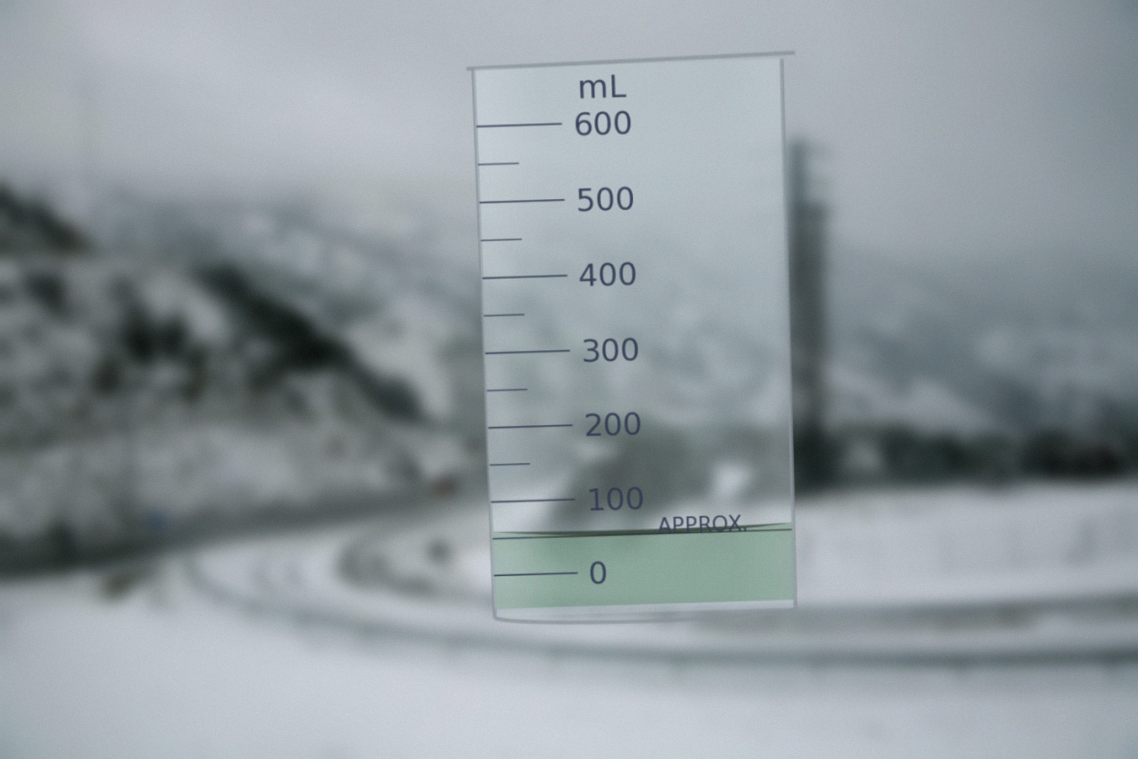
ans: {"value": 50, "unit": "mL"}
